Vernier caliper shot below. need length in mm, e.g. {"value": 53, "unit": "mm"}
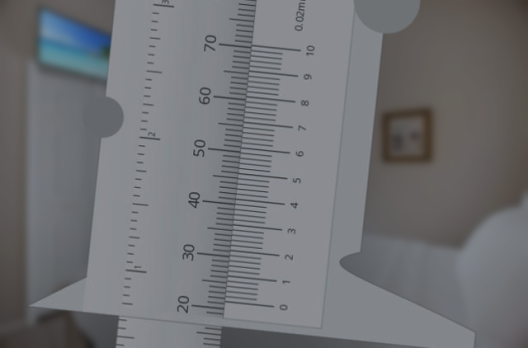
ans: {"value": 21.4, "unit": "mm"}
